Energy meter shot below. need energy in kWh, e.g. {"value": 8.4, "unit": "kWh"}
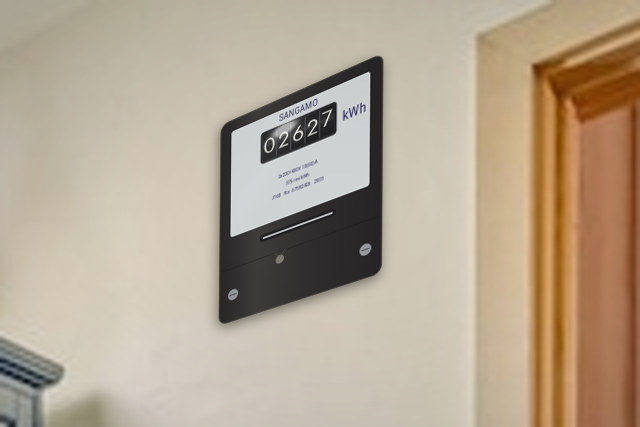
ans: {"value": 2627, "unit": "kWh"}
